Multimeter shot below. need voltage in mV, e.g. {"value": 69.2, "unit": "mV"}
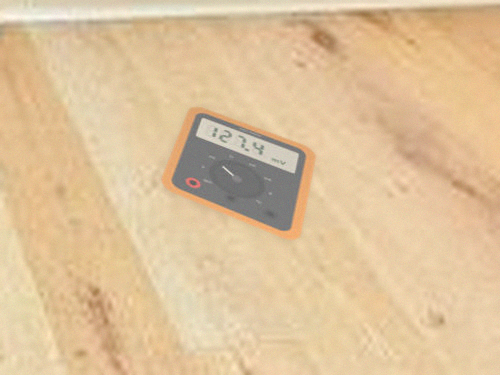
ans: {"value": 127.4, "unit": "mV"}
